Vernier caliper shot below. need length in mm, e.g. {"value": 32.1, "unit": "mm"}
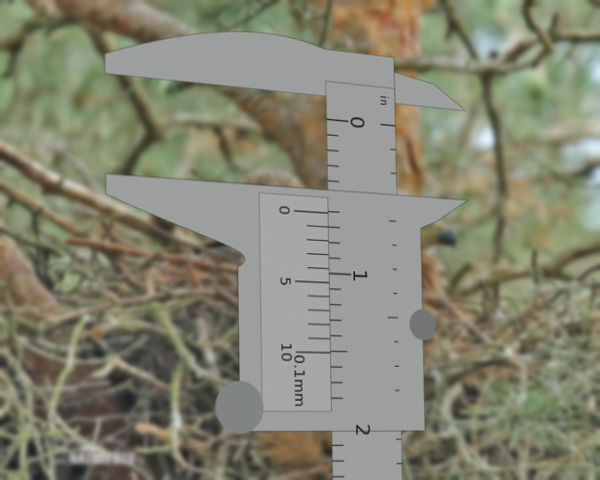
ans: {"value": 6.1, "unit": "mm"}
